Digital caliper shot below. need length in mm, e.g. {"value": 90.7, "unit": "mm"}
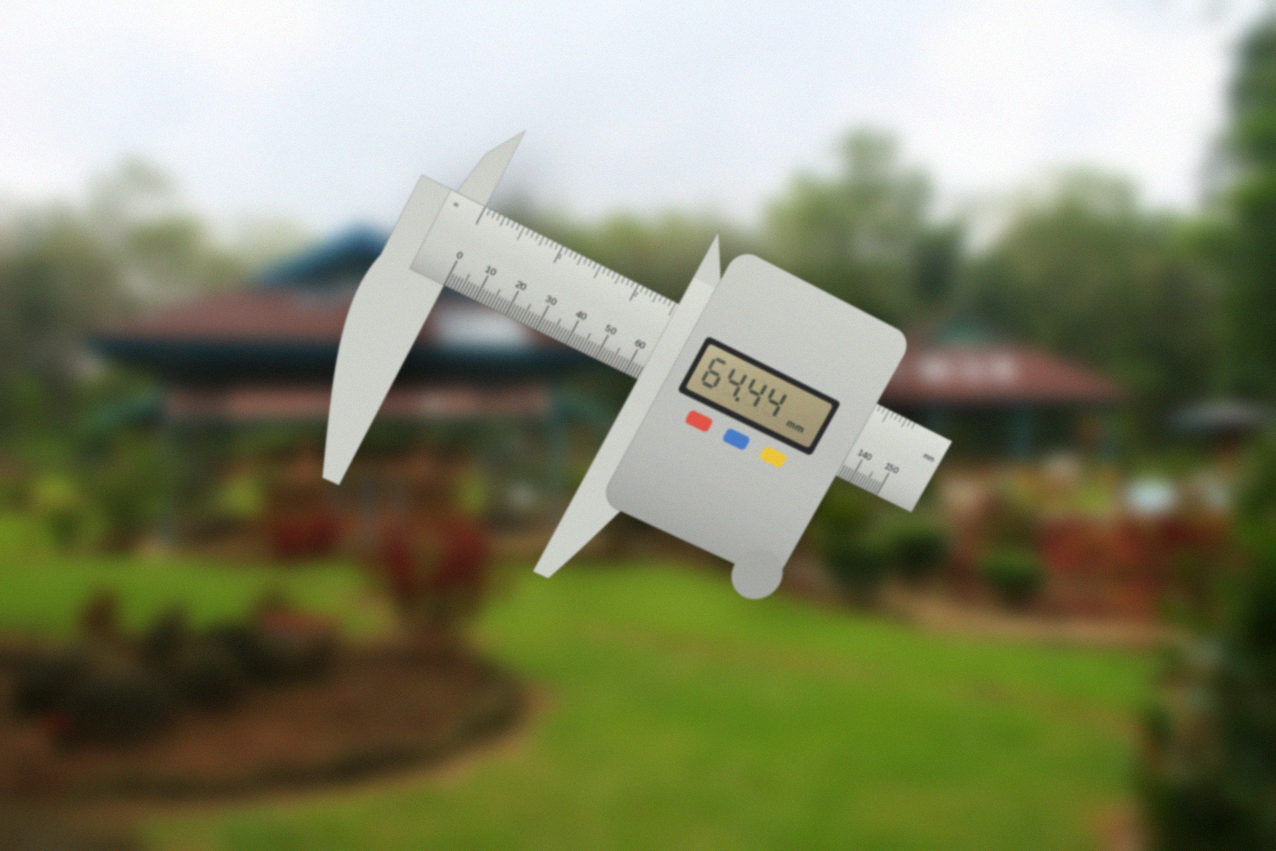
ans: {"value": 64.44, "unit": "mm"}
